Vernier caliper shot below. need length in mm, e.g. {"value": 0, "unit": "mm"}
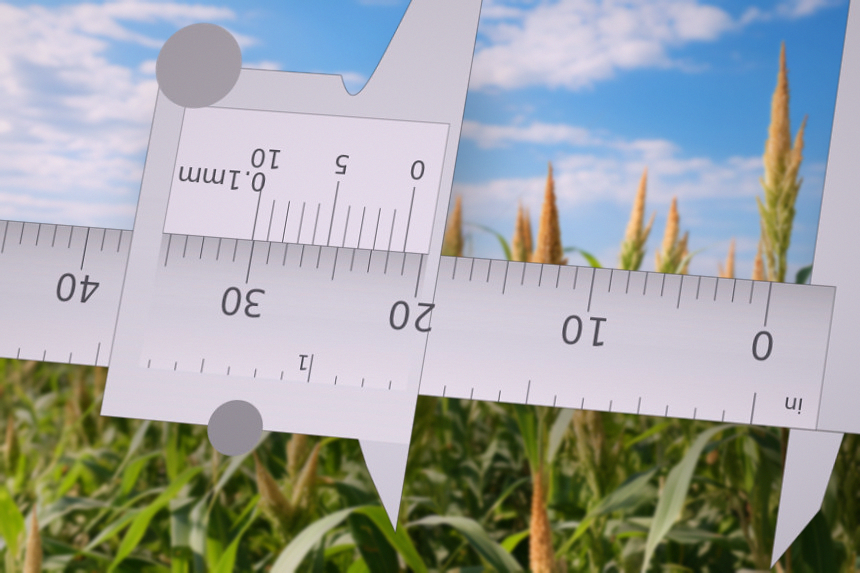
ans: {"value": 21.1, "unit": "mm"}
